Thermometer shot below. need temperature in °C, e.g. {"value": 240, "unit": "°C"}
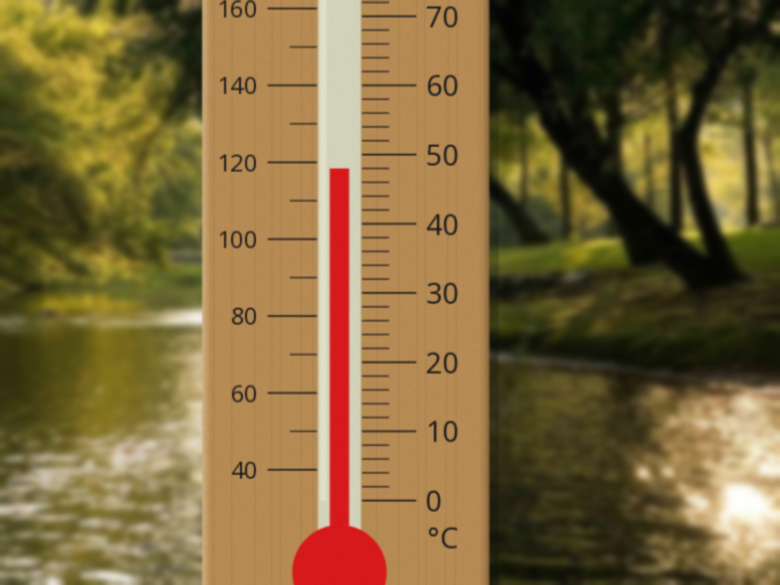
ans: {"value": 48, "unit": "°C"}
